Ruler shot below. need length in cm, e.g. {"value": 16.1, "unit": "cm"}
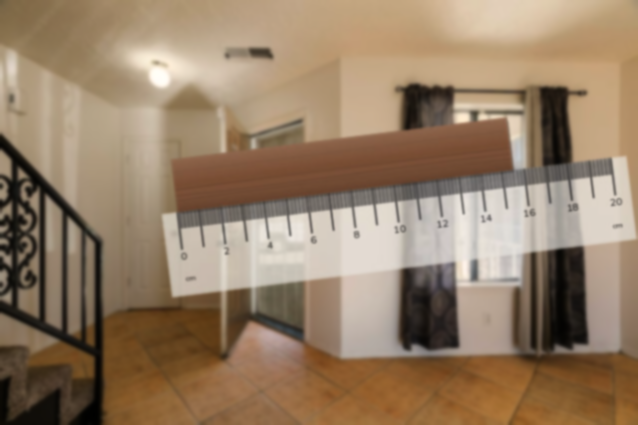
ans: {"value": 15.5, "unit": "cm"}
